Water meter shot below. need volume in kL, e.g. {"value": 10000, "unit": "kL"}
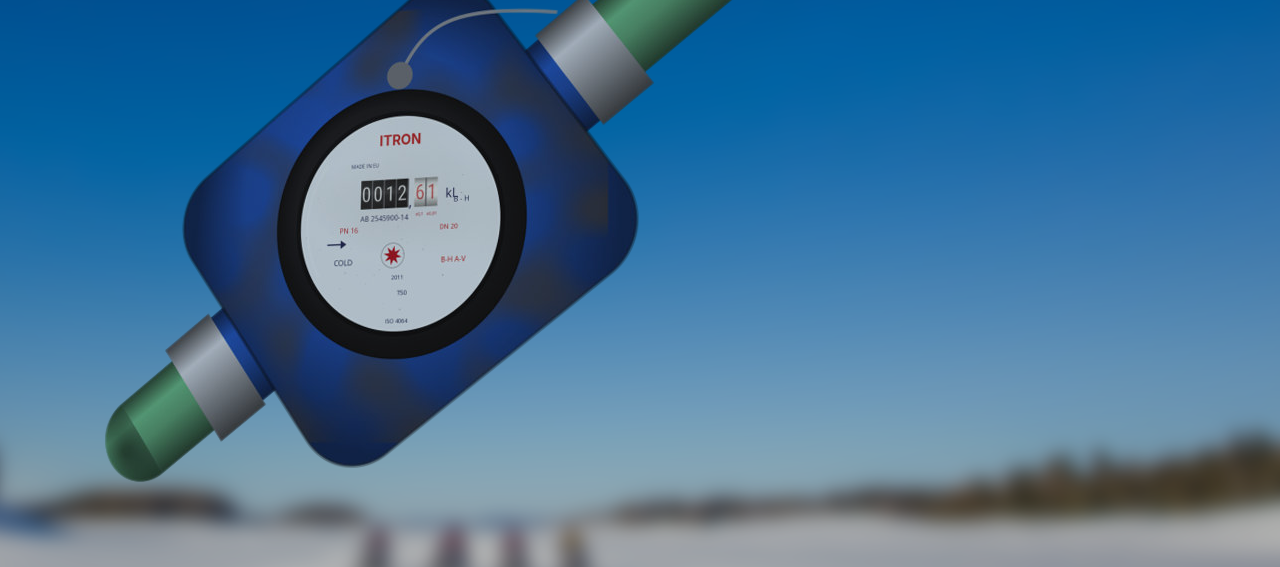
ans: {"value": 12.61, "unit": "kL"}
